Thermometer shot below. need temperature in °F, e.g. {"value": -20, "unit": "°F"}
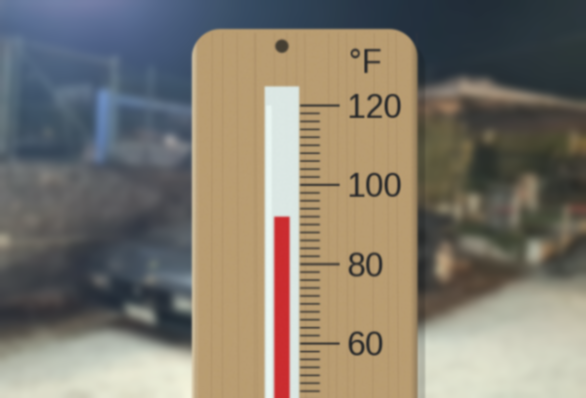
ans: {"value": 92, "unit": "°F"}
